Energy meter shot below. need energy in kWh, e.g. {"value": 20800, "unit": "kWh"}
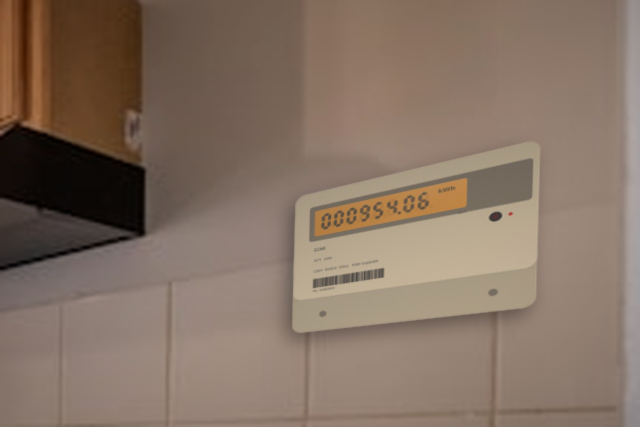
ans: {"value": 954.06, "unit": "kWh"}
